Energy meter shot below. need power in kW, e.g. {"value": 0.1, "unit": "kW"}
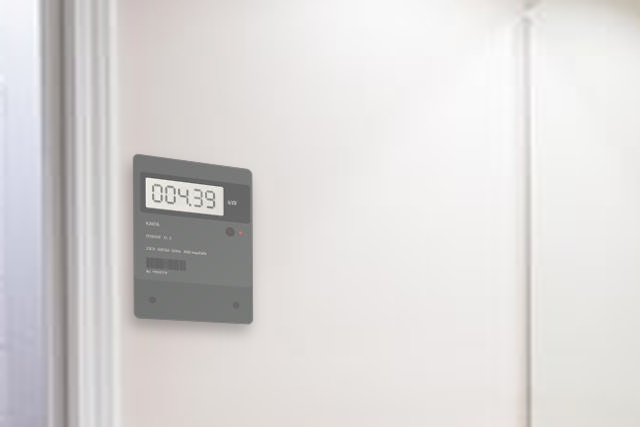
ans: {"value": 4.39, "unit": "kW"}
